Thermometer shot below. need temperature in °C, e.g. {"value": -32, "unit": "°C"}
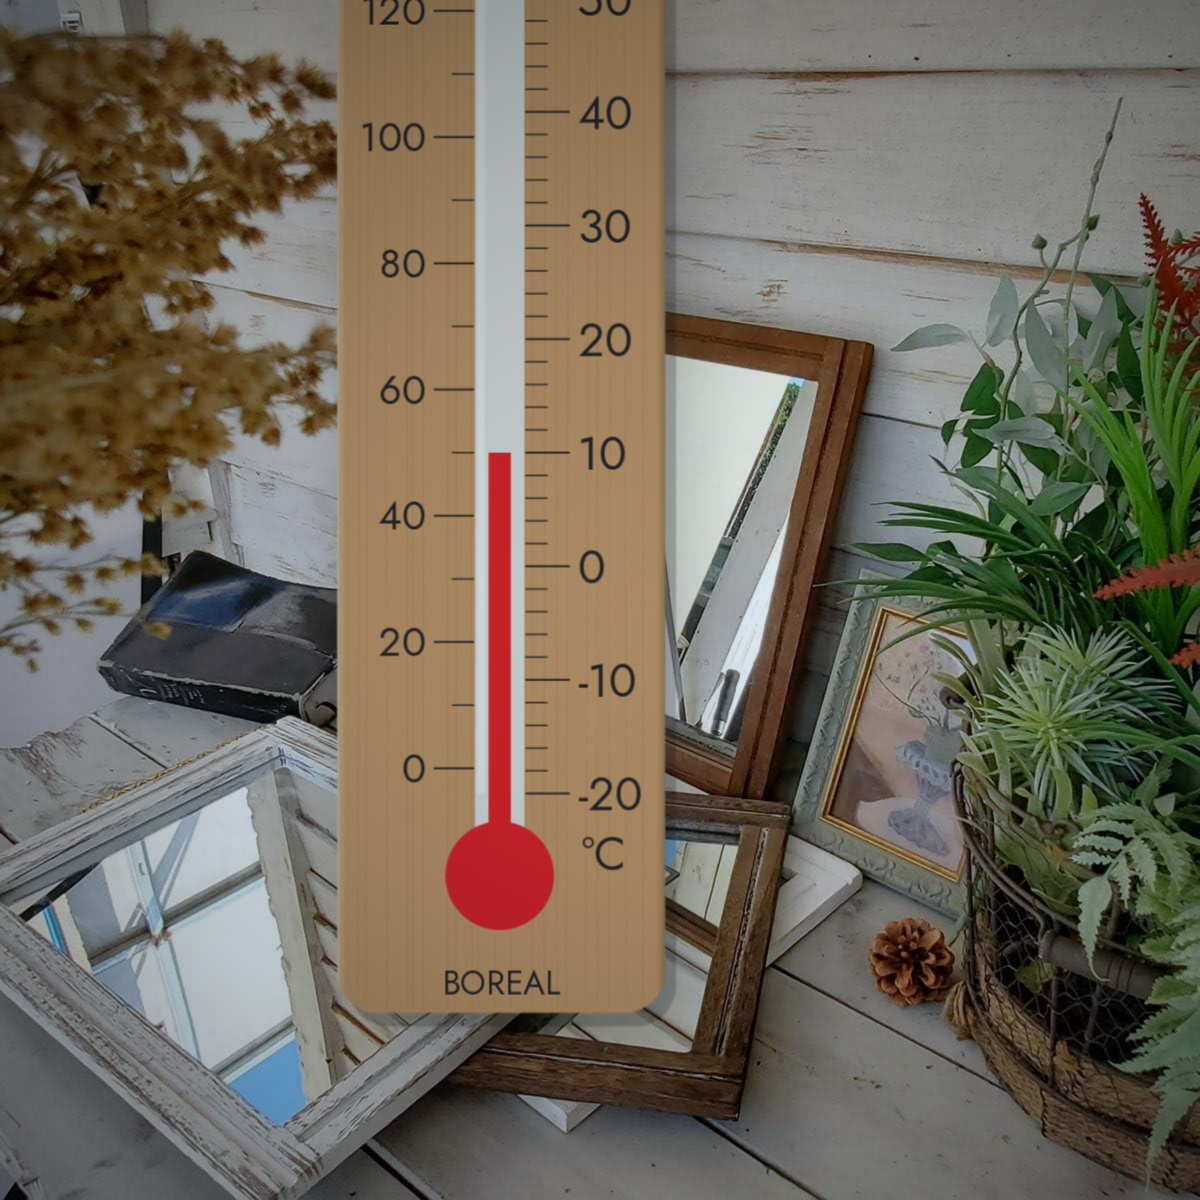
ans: {"value": 10, "unit": "°C"}
